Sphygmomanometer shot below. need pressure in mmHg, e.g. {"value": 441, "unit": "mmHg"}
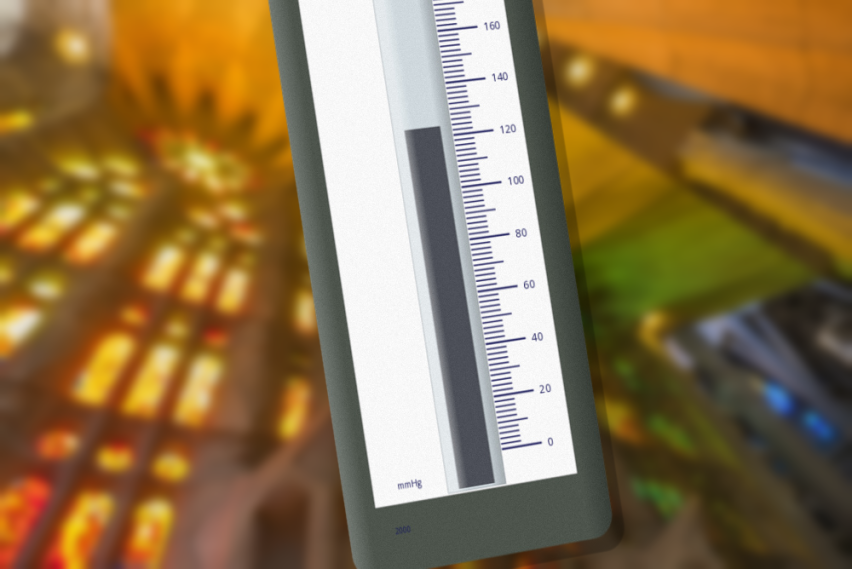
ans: {"value": 124, "unit": "mmHg"}
